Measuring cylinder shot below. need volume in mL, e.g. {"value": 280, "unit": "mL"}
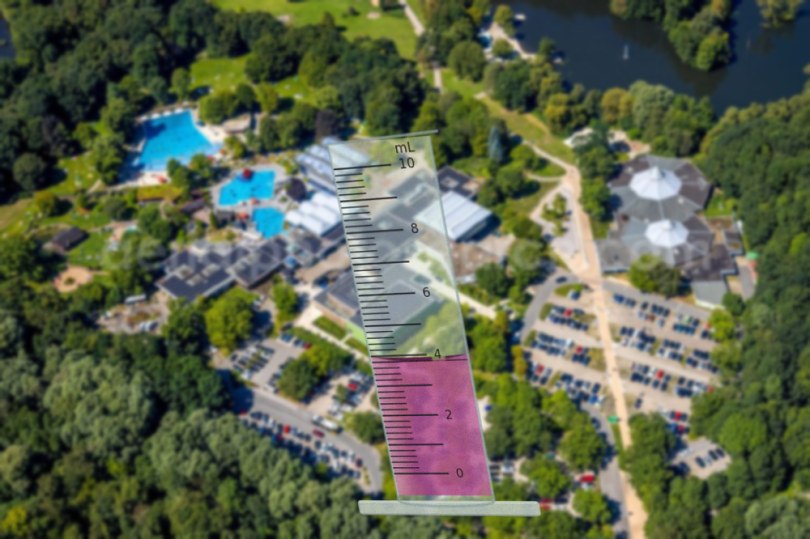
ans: {"value": 3.8, "unit": "mL"}
